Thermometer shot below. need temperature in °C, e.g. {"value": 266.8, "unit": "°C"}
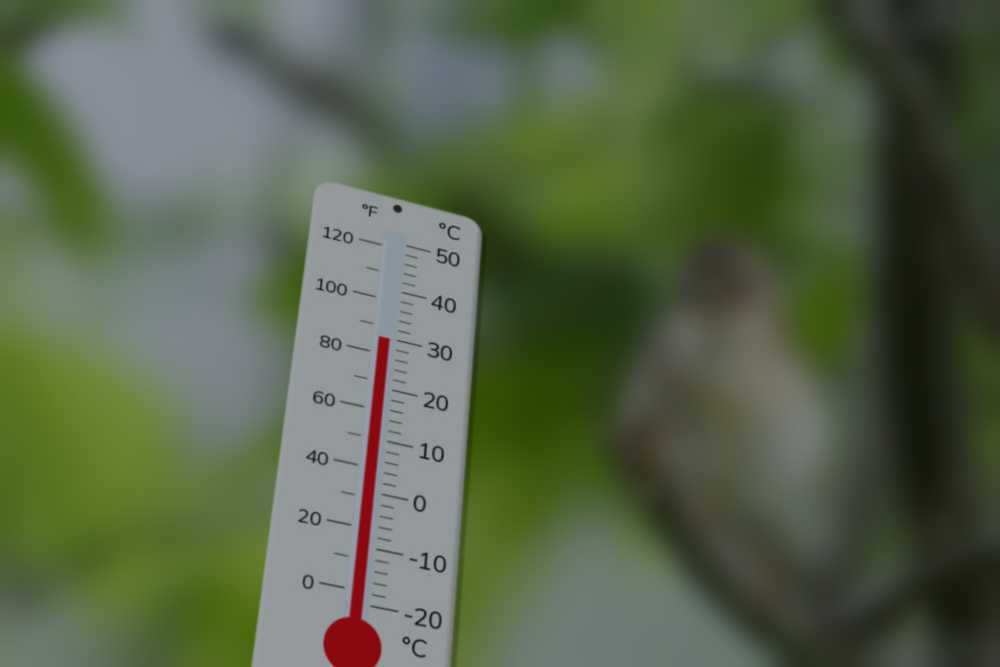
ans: {"value": 30, "unit": "°C"}
